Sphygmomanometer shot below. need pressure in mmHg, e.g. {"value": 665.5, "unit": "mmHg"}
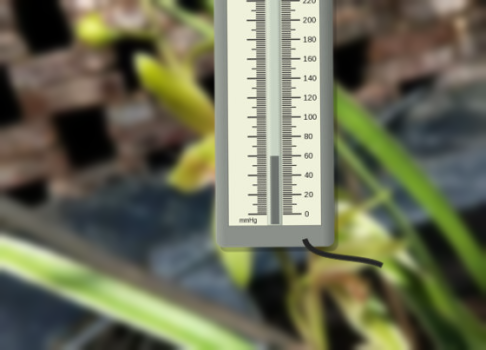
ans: {"value": 60, "unit": "mmHg"}
